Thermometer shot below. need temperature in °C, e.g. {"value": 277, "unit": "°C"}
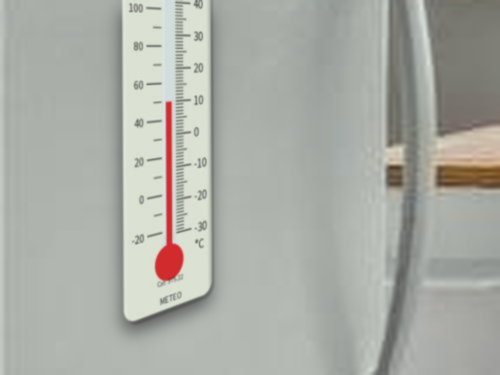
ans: {"value": 10, "unit": "°C"}
